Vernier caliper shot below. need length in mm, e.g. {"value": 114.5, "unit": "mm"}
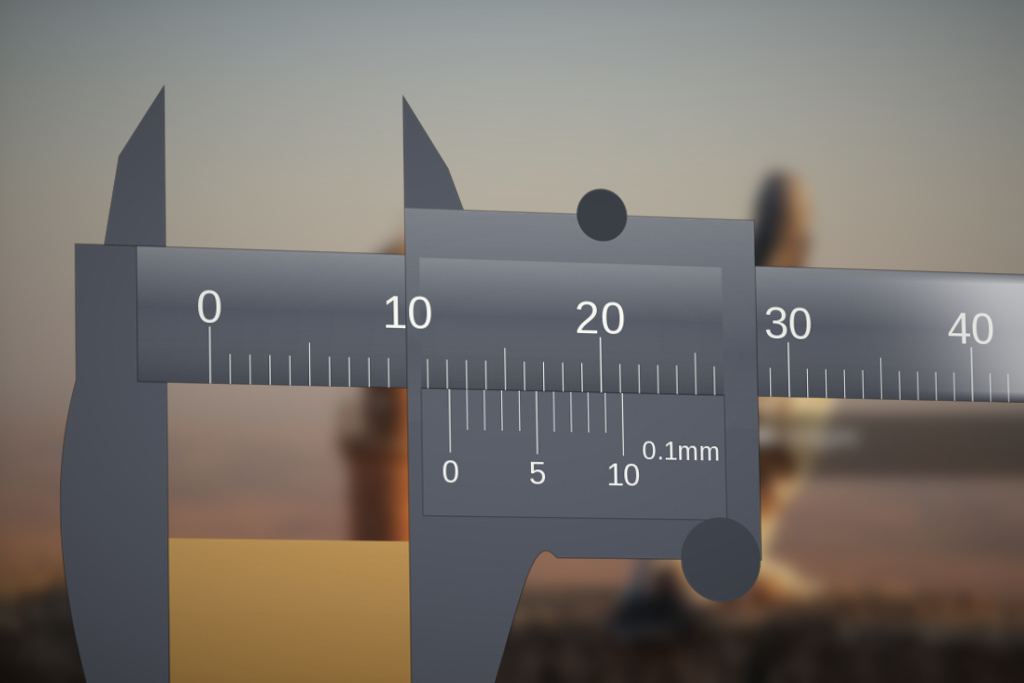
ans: {"value": 12.1, "unit": "mm"}
